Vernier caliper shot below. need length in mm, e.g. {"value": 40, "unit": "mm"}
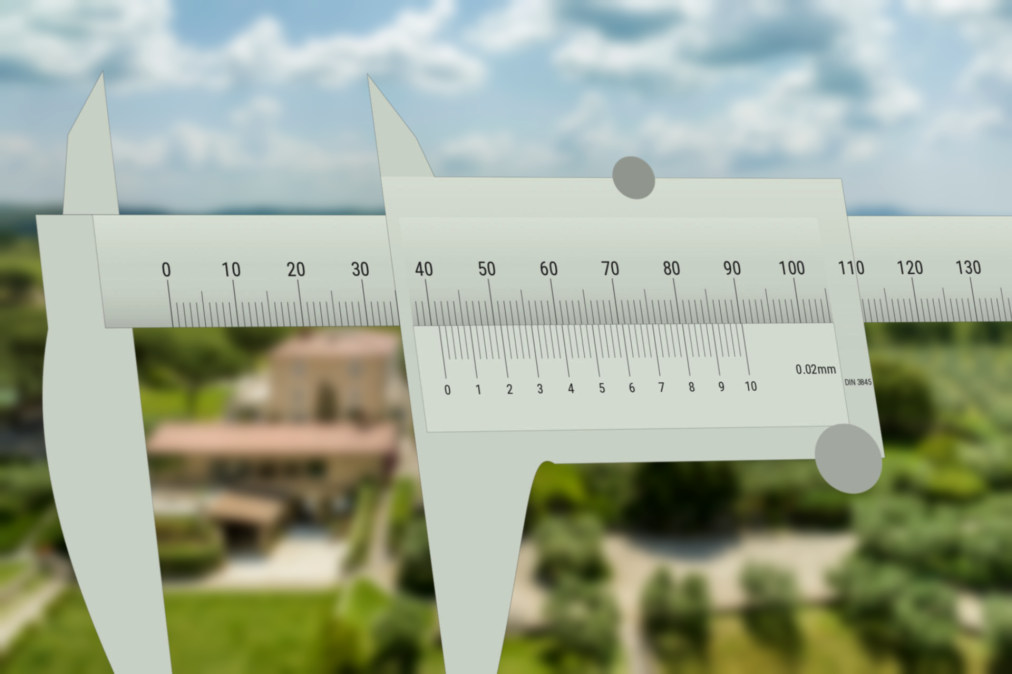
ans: {"value": 41.2, "unit": "mm"}
